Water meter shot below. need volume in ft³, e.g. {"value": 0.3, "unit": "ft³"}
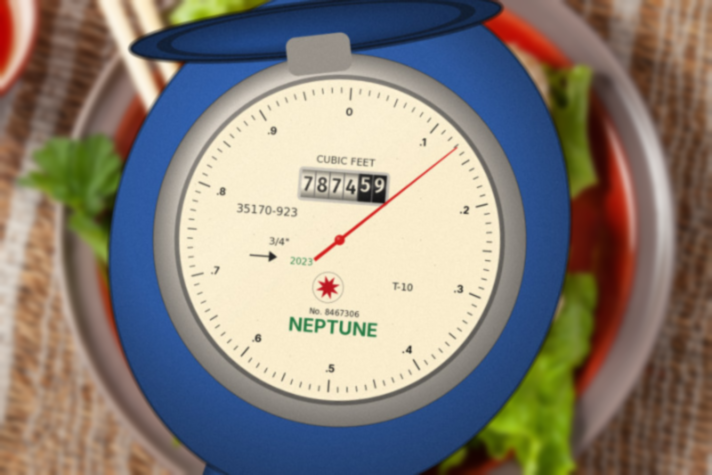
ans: {"value": 787459.13, "unit": "ft³"}
